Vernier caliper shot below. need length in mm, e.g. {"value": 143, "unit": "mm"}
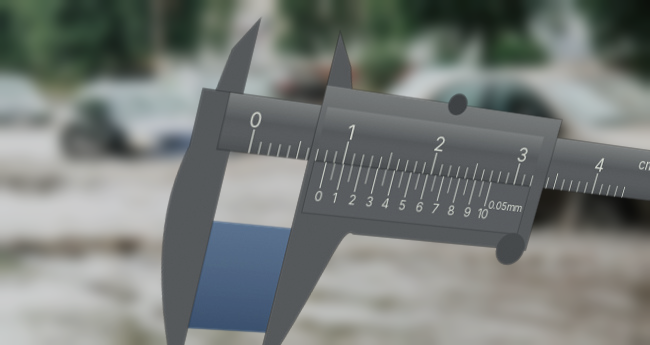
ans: {"value": 8.2, "unit": "mm"}
